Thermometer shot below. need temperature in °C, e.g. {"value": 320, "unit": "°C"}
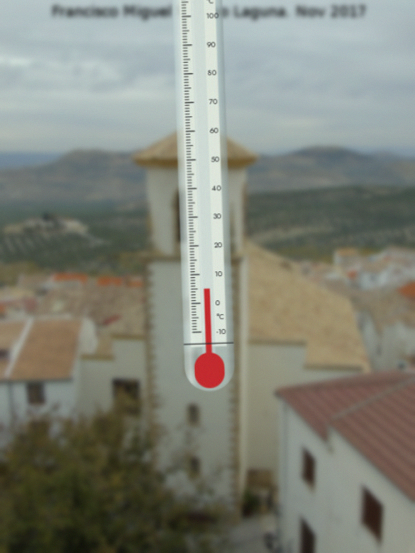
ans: {"value": 5, "unit": "°C"}
